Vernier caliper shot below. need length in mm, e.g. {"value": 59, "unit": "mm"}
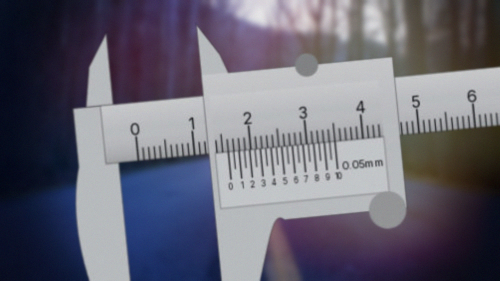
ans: {"value": 16.0, "unit": "mm"}
